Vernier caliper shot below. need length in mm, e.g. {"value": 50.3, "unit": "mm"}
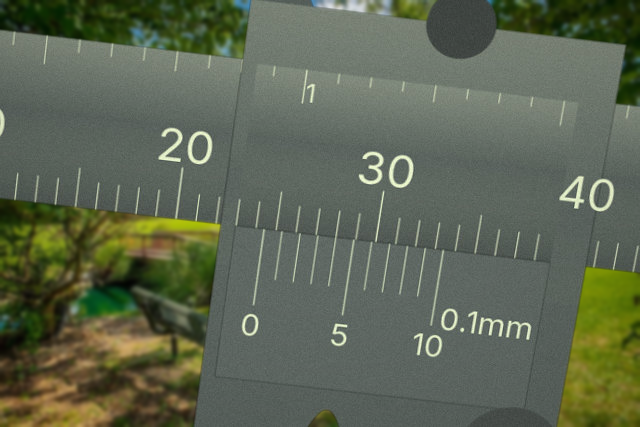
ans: {"value": 24.4, "unit": "mm"}
